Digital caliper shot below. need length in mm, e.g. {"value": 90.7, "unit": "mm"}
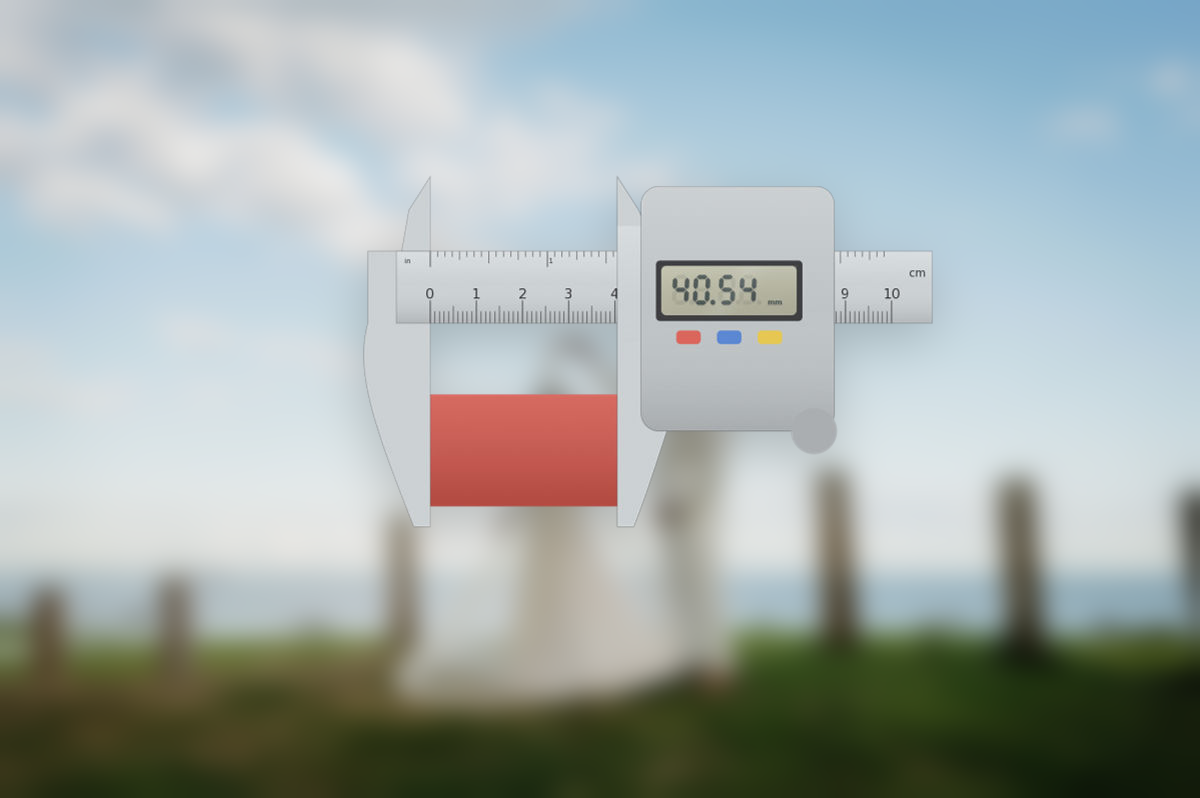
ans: {"value": 40.54, "unit": "mm"}
